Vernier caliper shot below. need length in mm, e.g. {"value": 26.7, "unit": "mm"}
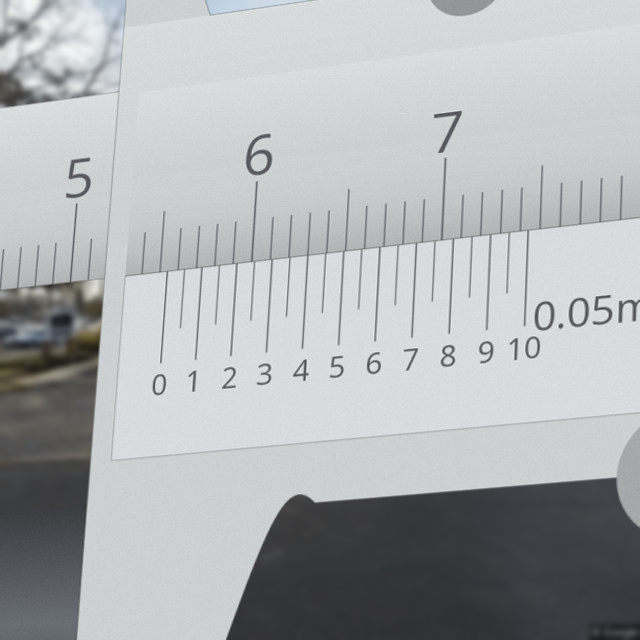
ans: {"value": 55.4, "unit": "mm"}
